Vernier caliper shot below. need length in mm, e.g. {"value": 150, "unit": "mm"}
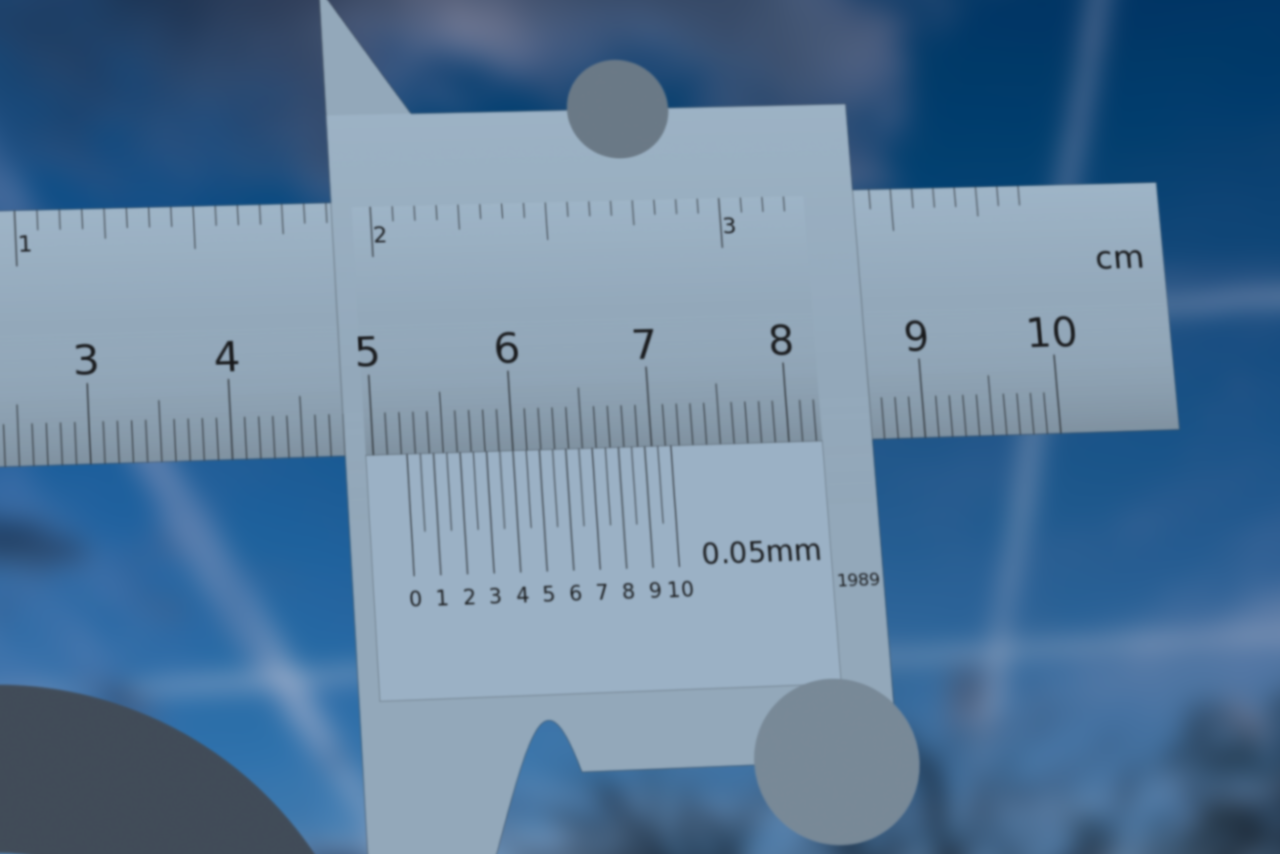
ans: {"value": 52.4, "unit": "mm"}
